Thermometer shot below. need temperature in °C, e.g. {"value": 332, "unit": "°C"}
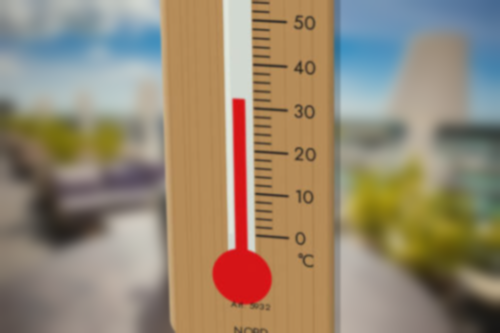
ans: {"value": 32, "unit": "°C"}
